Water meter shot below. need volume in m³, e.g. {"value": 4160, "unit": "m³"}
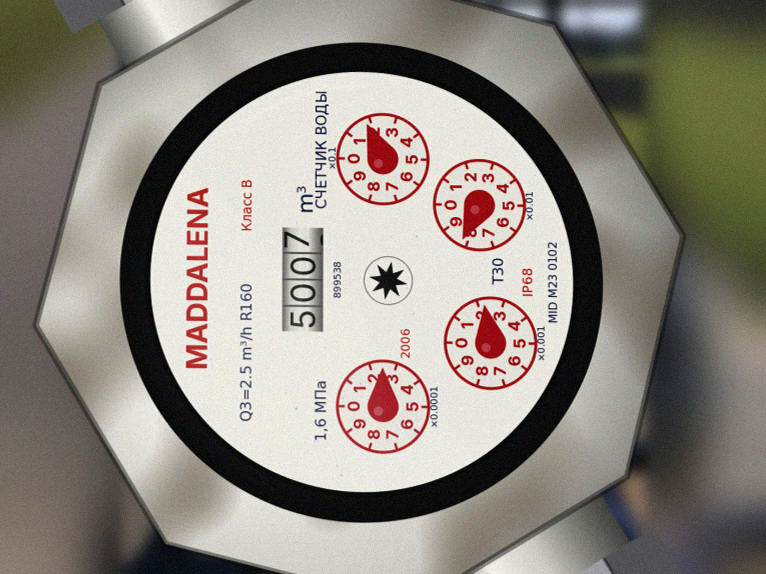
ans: {"value": 5007.1822, "unit": "m³"}
